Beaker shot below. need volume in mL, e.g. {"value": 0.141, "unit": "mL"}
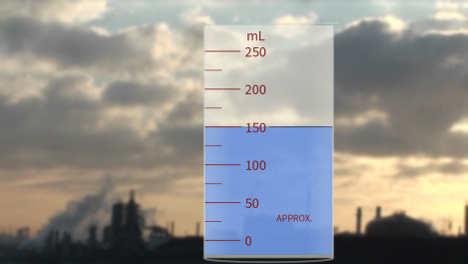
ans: {"value": 150, "unit": "mL"}
